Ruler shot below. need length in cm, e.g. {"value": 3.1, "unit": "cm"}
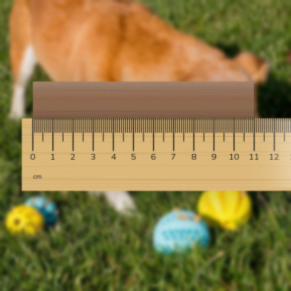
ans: {"value": 11, "unit": "cm"}
